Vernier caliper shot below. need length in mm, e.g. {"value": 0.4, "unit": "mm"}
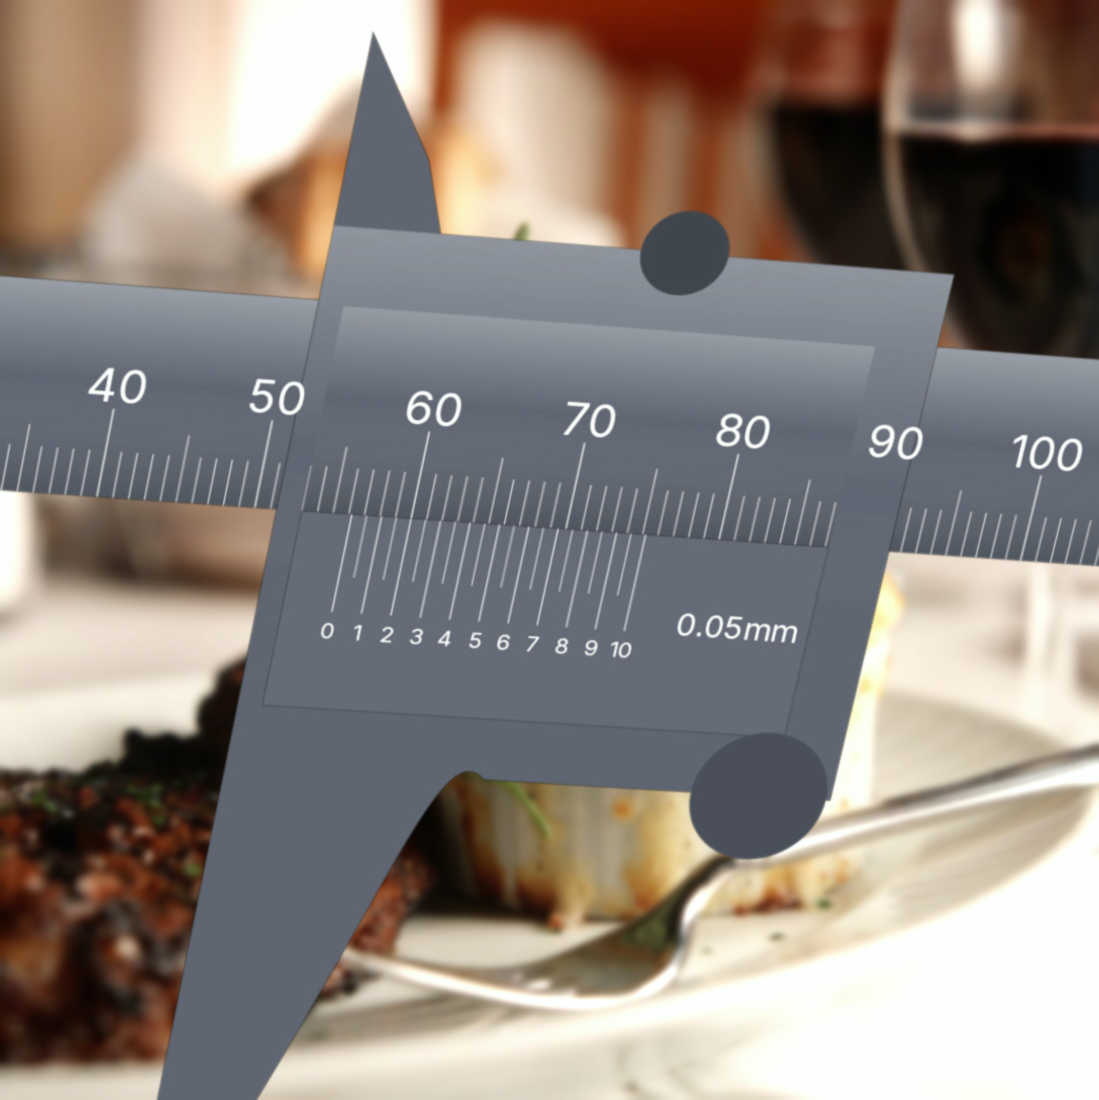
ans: {"value": 56.2, "unit": "mm"}
